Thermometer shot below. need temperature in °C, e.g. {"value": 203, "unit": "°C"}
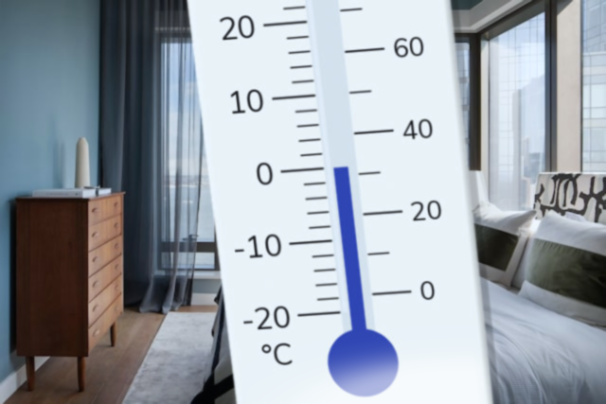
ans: {"value": 0, "unit": "°C"}
